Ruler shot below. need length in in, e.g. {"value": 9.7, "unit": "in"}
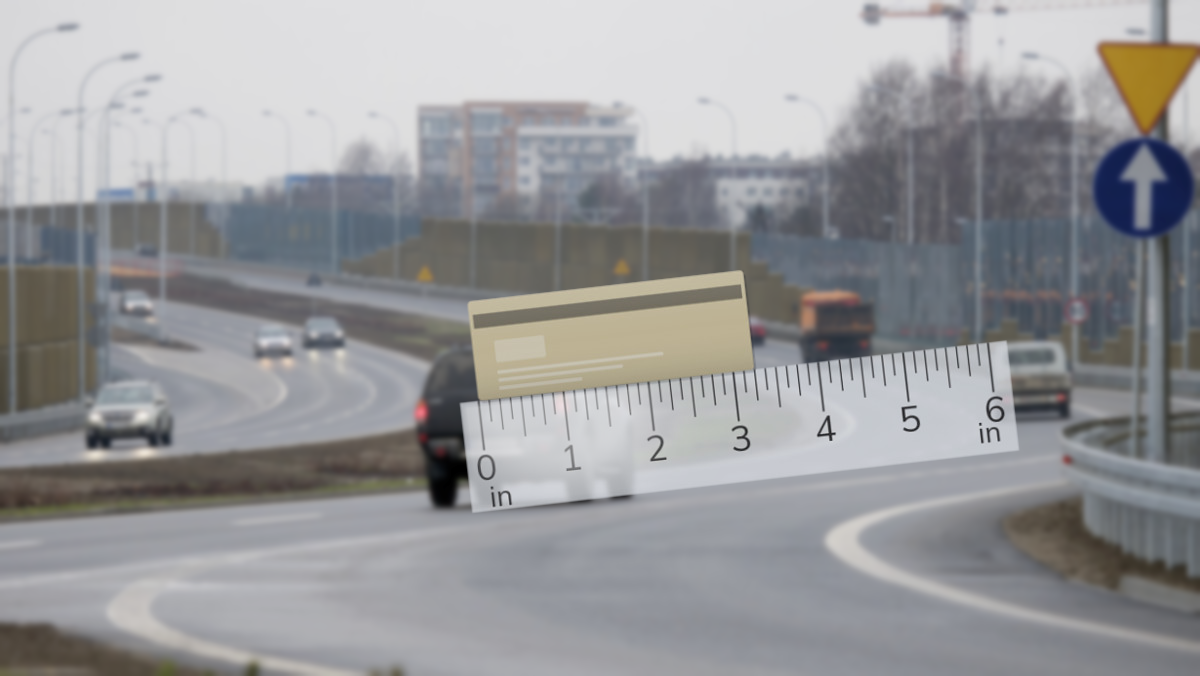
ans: {"value": 3.25, "unit": "in"}
